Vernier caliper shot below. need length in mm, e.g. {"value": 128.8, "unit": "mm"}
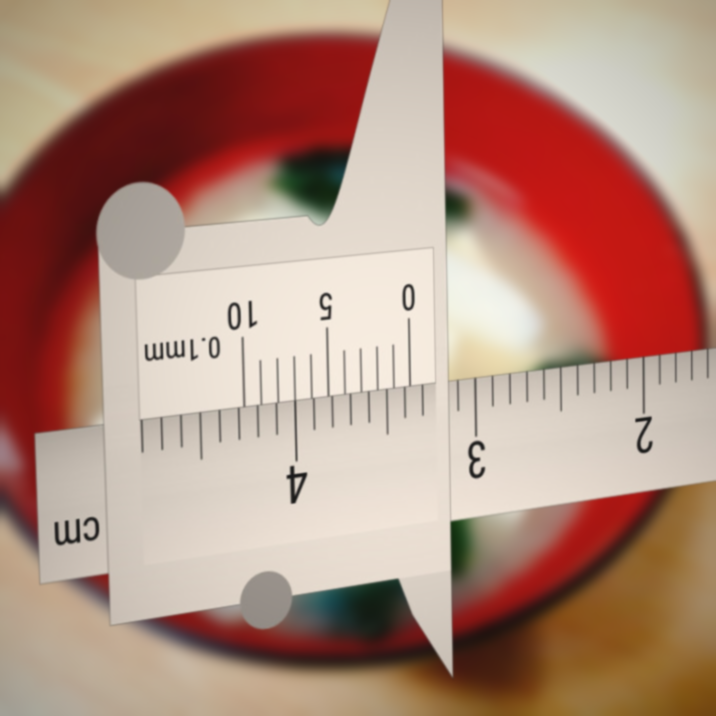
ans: {"value": 33.7, "unit": "mm"}
